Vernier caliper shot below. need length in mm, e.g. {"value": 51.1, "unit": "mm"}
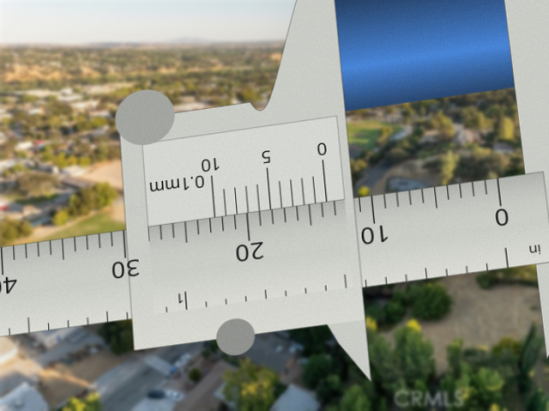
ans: {"value": 13.6, "unit": "mm"}
